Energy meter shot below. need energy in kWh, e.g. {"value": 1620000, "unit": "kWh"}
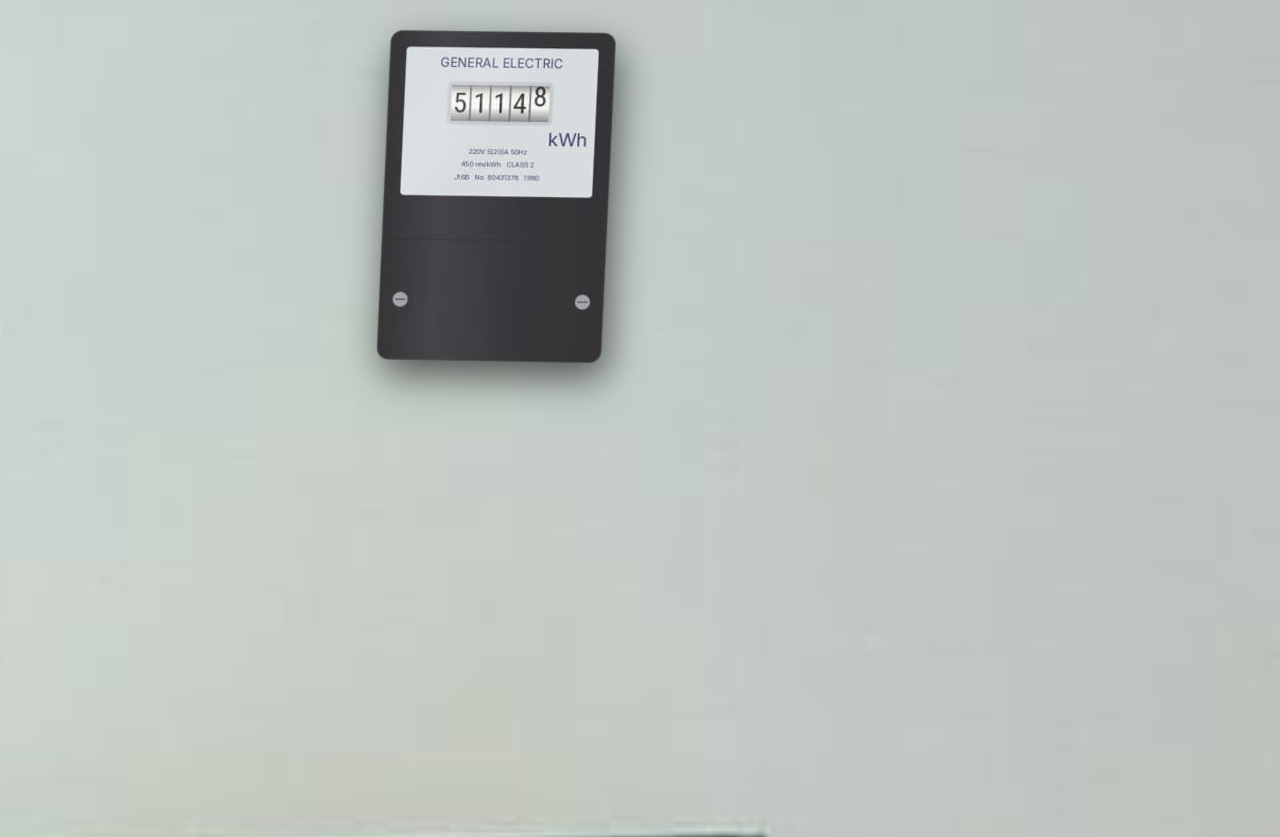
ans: {"value": 51148, "unit": "kWh"}
